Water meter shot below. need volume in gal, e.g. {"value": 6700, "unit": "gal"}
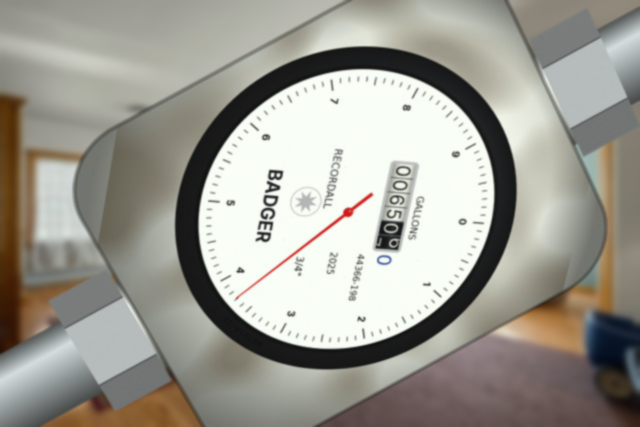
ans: {"value": 65063.7, "unit": "gal"}
